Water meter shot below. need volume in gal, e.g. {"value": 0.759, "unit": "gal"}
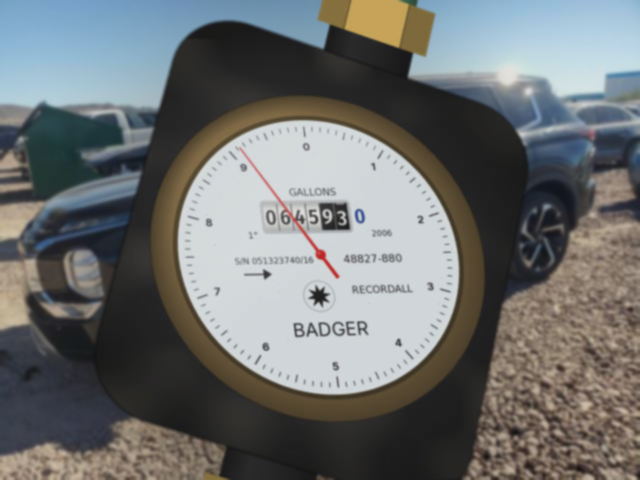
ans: {"value": 645929.1, "unit": "gal"}
